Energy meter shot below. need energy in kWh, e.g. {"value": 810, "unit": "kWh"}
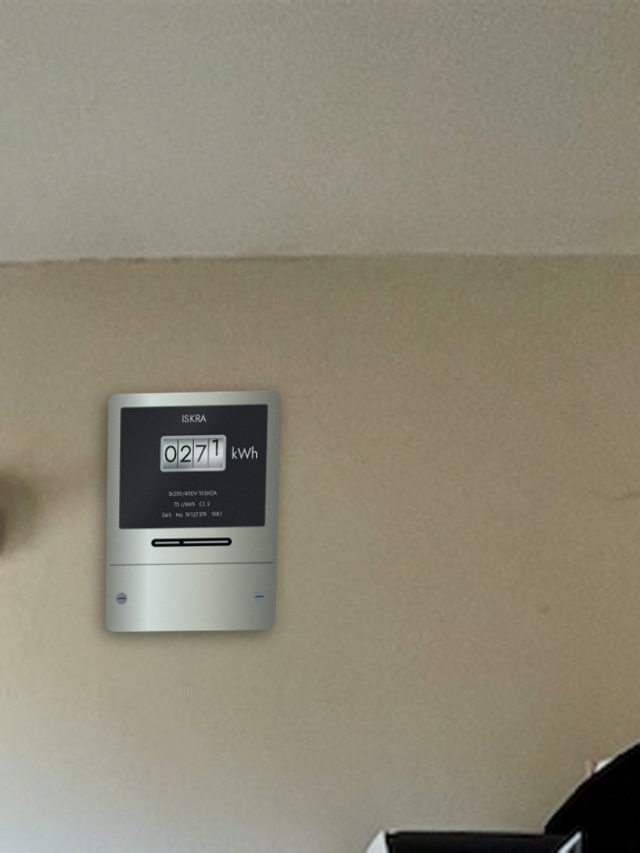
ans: {"value": 271, "unit": "kWh"}
